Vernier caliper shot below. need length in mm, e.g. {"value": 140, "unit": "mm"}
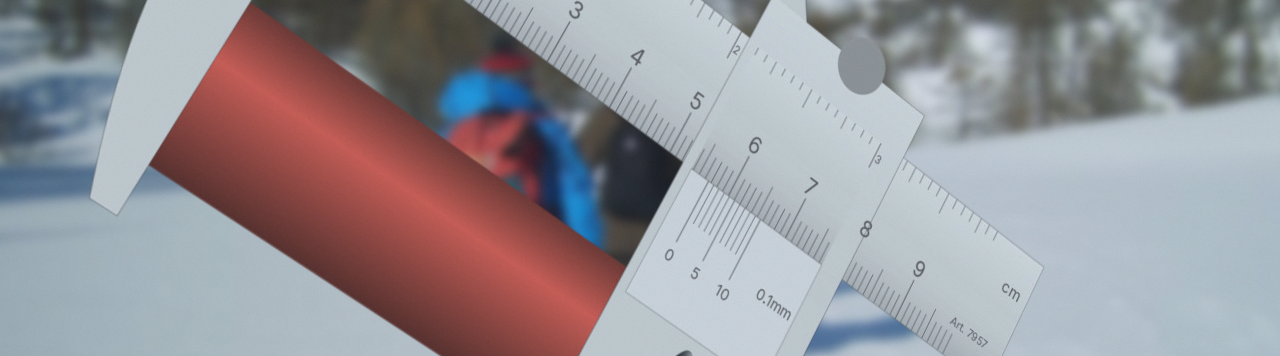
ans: {"value": 56.6, "unit": "mm"}
